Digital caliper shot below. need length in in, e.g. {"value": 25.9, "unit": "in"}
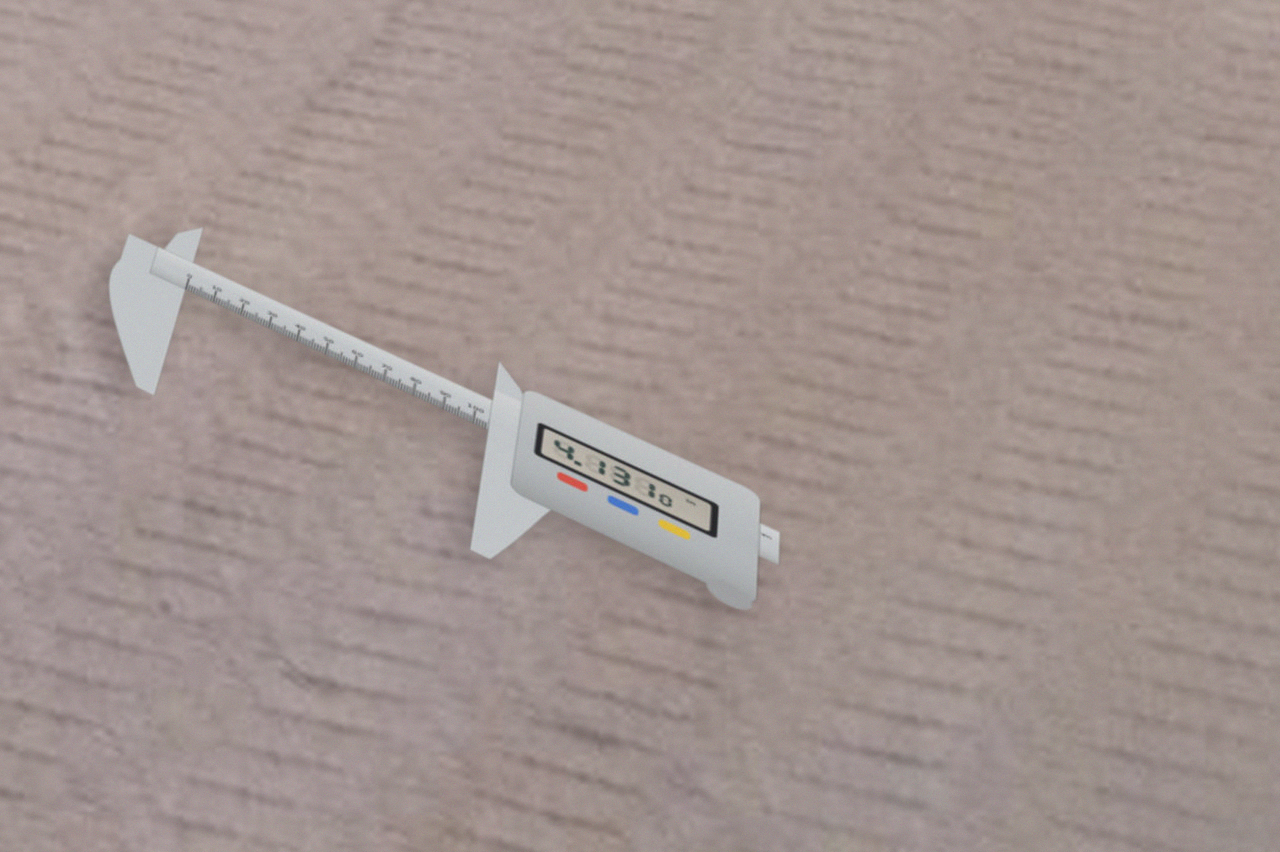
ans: {"value": 4.1310, "unit": "in"}
